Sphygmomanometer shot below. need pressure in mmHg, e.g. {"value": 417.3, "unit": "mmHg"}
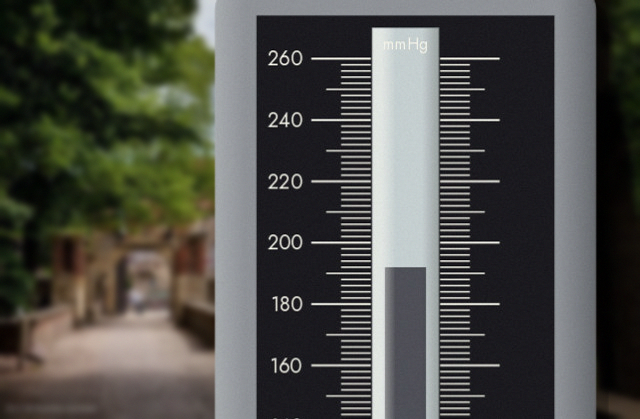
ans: {"value": 192, "unit": "mmHg"}
